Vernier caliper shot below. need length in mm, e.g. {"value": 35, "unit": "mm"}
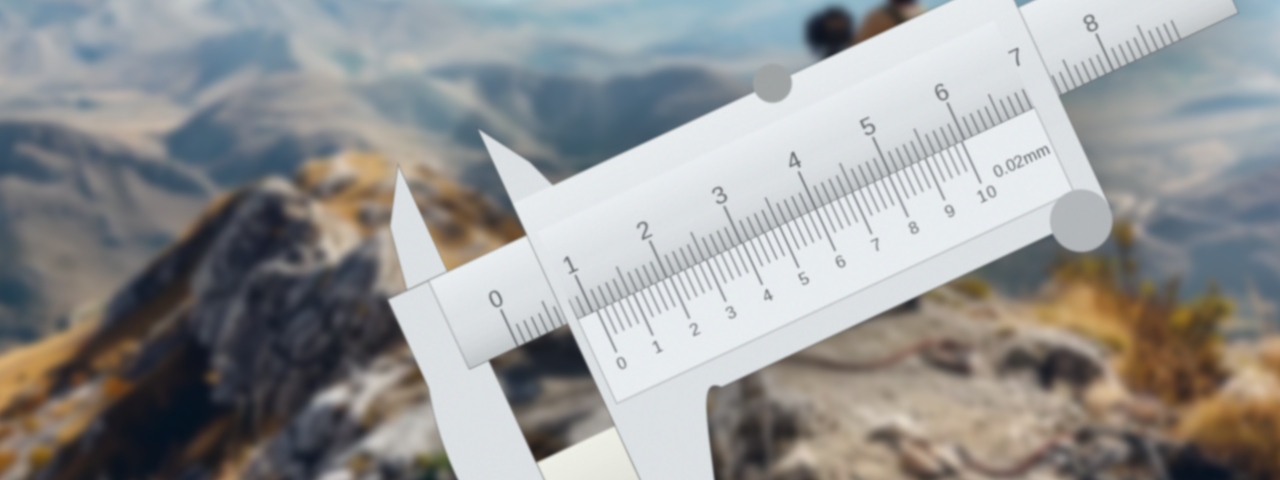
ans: {"value": 10.6, "unit": "mm"}
